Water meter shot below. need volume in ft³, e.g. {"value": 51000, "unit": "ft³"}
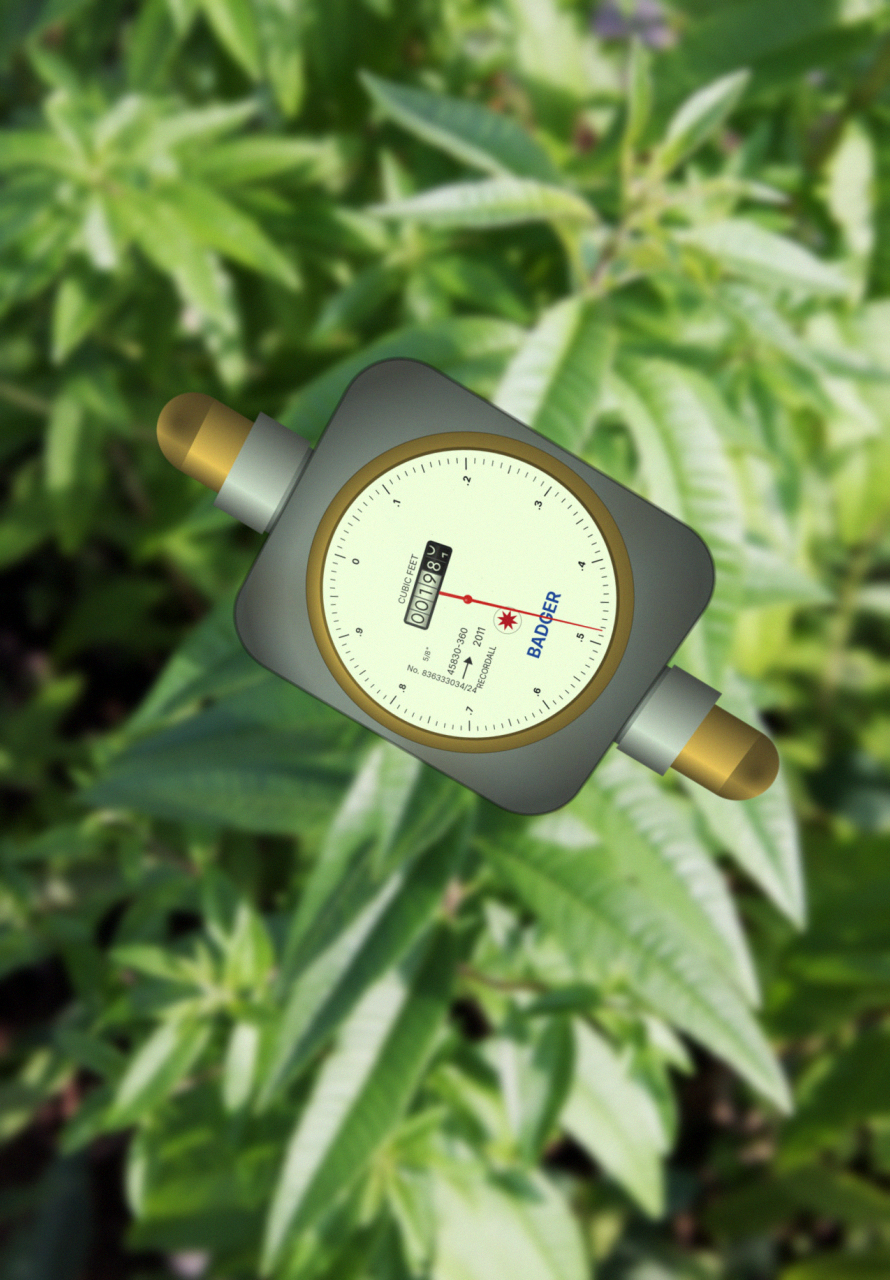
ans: {"value": 1980.48, "unit": "ft³"}
